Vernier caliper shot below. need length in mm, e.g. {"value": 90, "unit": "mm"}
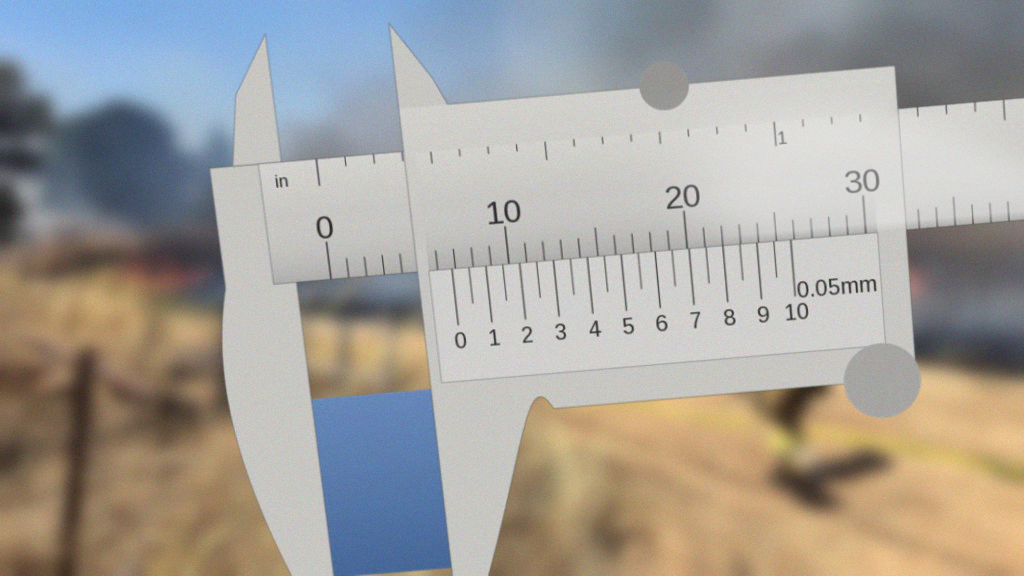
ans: {"value": 6.8, "unit": "mm"}
